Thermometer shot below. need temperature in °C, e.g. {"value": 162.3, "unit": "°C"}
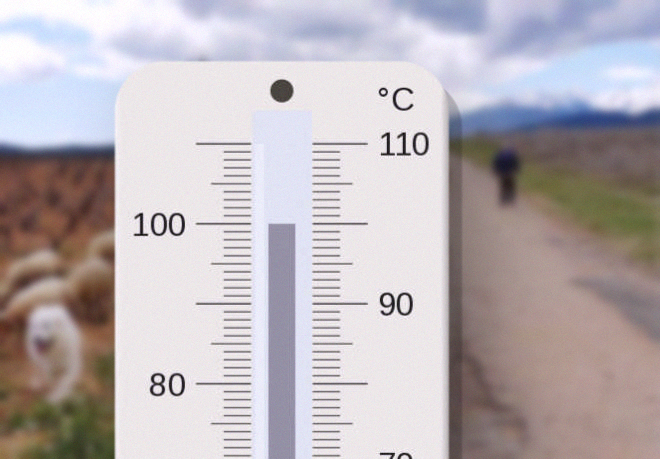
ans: {"value": 100, "unit": "°C"}
